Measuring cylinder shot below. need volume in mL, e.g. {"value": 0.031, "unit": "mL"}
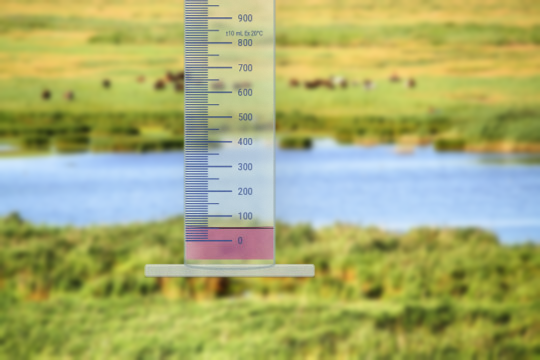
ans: {"value": 50, "unit": "mL"}
